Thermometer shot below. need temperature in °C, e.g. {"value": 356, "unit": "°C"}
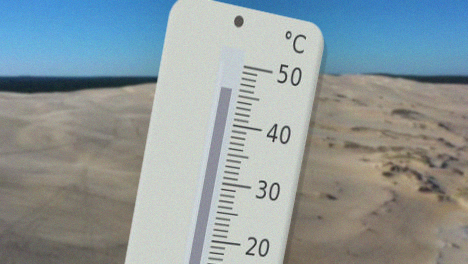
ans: {"value": 46, "unit": "°C"}
